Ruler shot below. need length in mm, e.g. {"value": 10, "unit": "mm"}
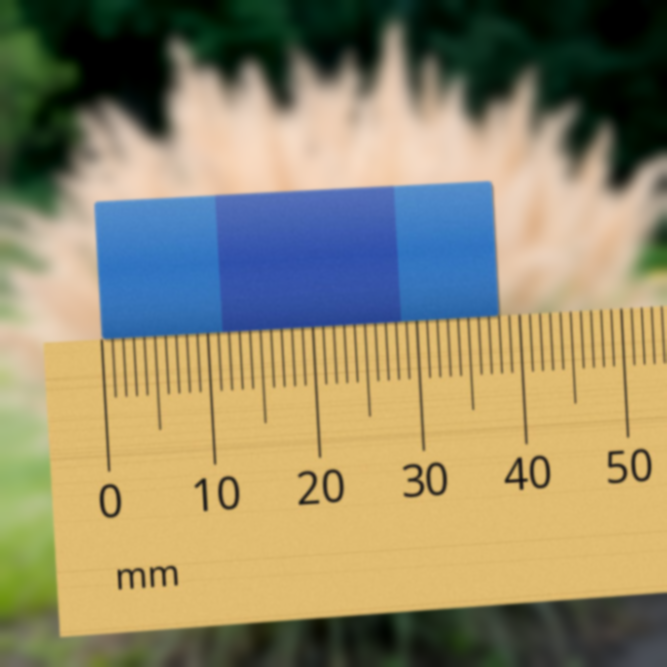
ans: {"value": 38, "unit": "mm"}
